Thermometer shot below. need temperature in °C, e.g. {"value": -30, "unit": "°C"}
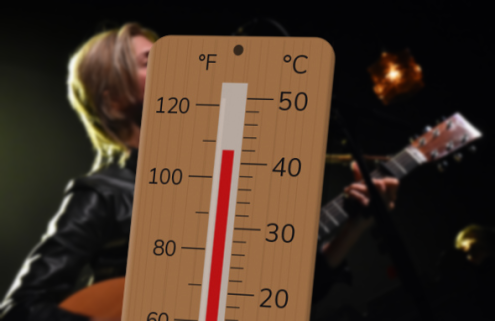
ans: {"value": 42, "unit": "°C"}
